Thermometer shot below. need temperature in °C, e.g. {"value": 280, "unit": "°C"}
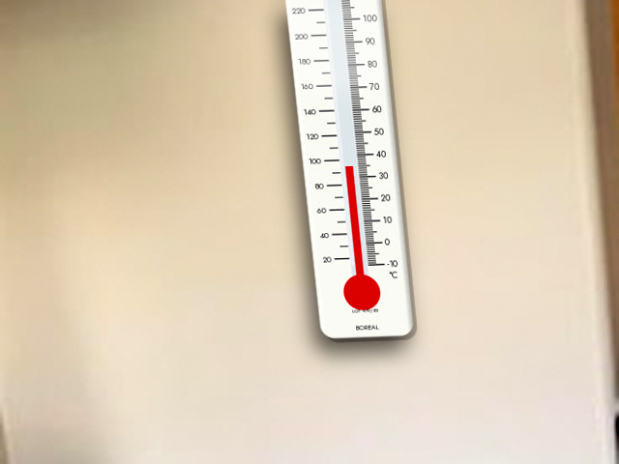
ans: {"value": 35, "unit": "°C"}
